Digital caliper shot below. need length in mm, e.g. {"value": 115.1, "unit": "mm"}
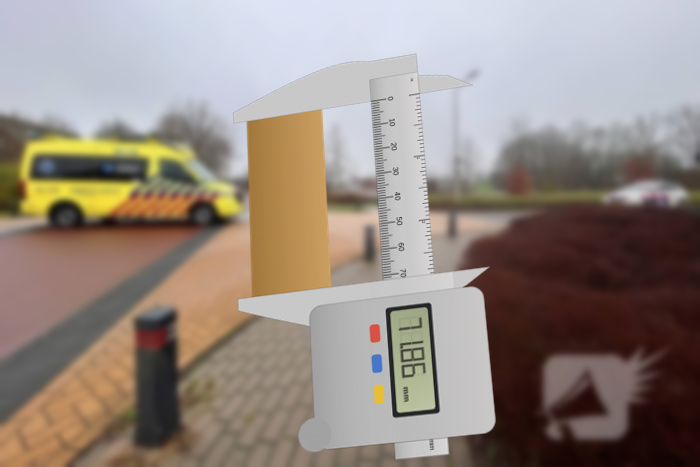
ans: {"value": 71.86, "unit": "mm"}
